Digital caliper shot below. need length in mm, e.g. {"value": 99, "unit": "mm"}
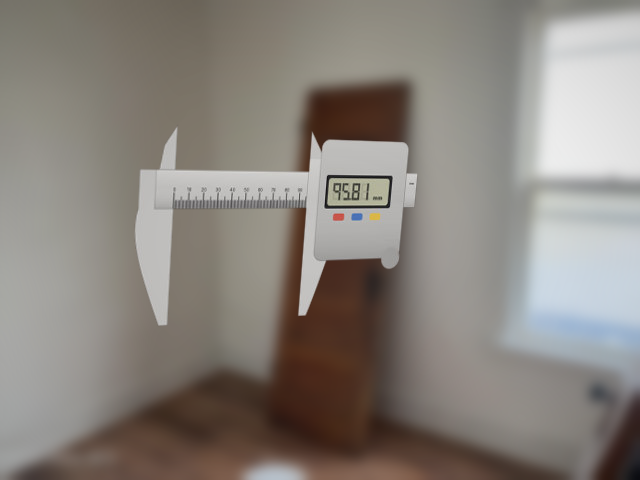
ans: {"value": 95.81, "unit": "mm"}
